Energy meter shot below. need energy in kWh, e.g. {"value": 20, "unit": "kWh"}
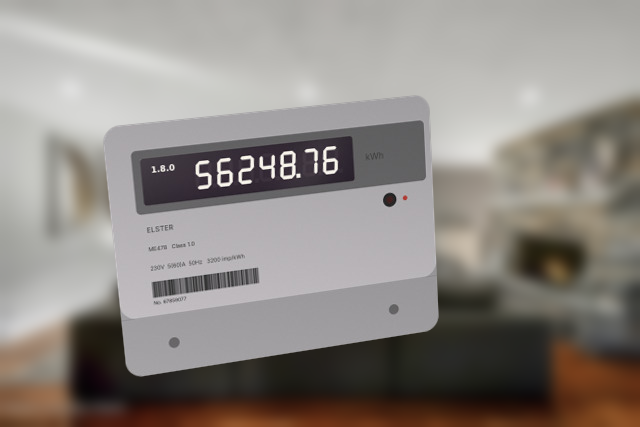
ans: {"value": 56248.76, "unit": "kWh"}
